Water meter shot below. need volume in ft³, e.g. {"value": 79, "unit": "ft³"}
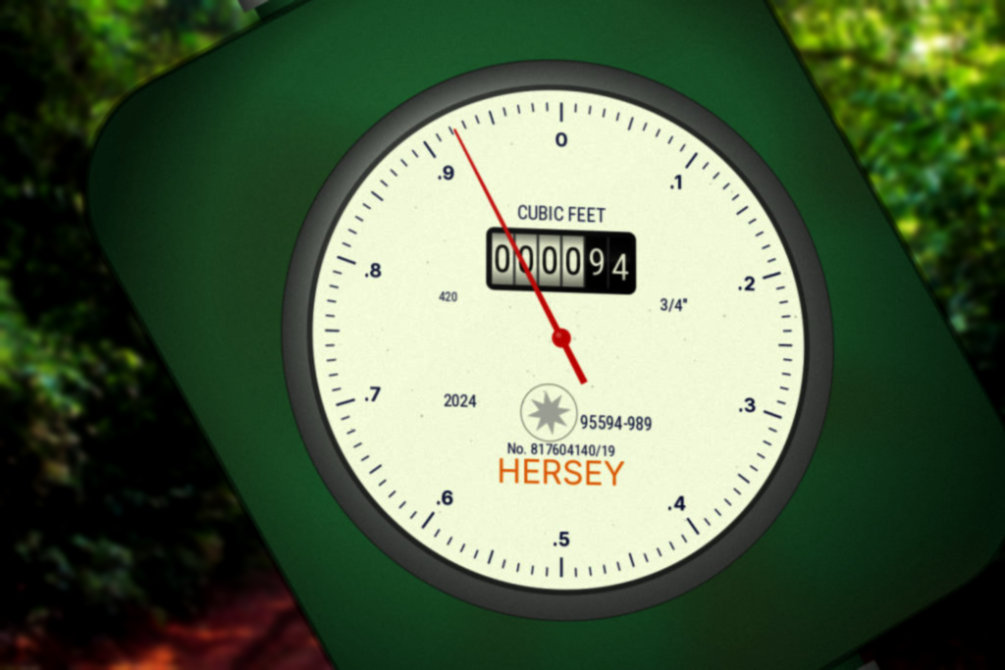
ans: {"value": 93.92, "unit": "ft³"}
